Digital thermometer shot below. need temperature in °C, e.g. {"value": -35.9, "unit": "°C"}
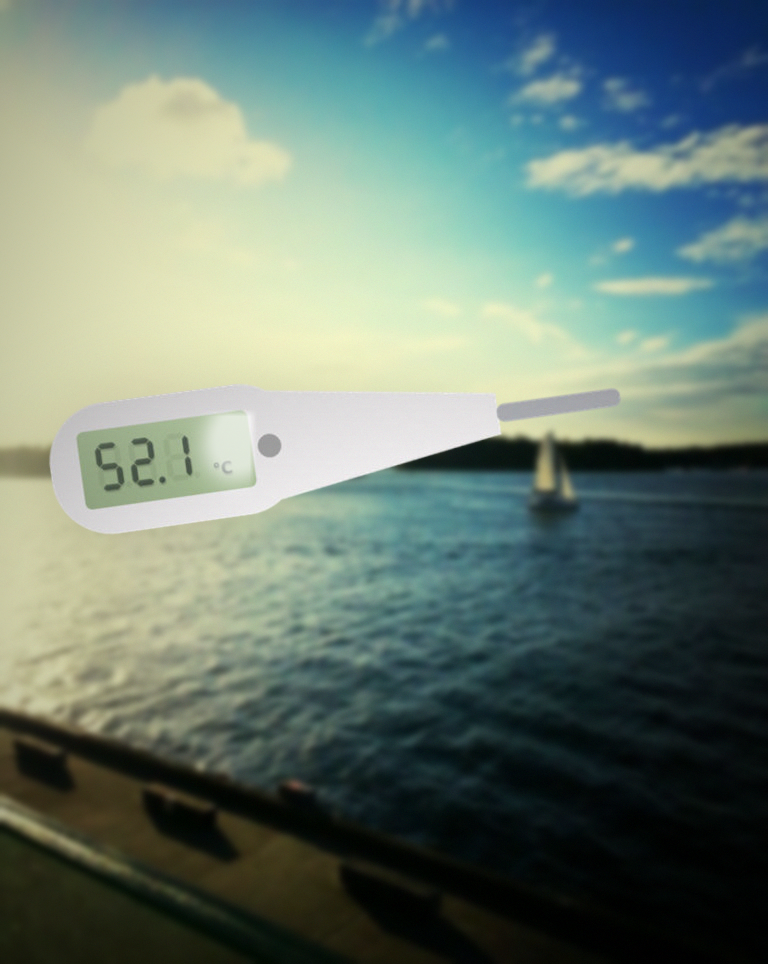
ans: {"value": 52.1, "unit": "°C"}
